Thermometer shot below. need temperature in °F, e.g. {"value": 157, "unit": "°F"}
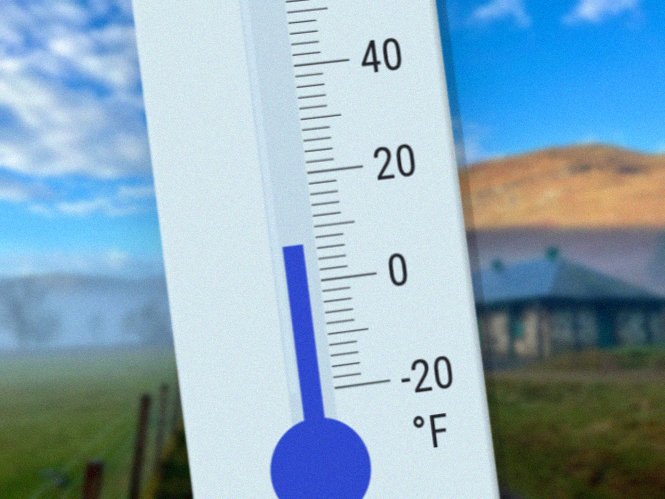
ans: {"value": 7, "unit": "°F"}
